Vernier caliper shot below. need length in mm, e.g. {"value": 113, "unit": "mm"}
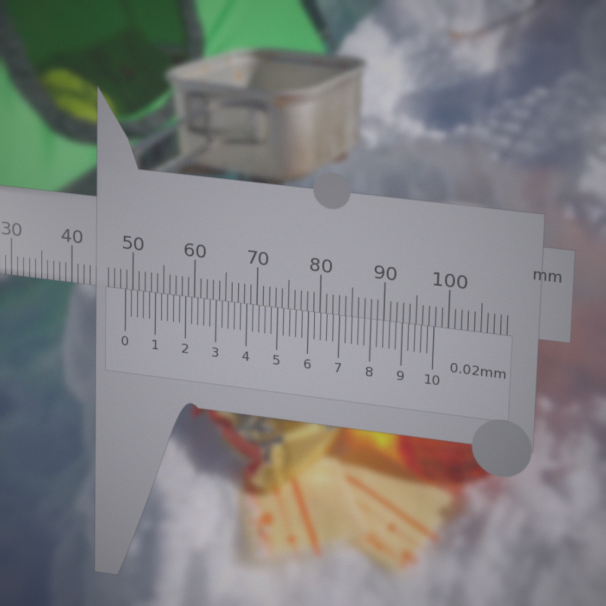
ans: {"value": 48.8, "unit": "mm"}
